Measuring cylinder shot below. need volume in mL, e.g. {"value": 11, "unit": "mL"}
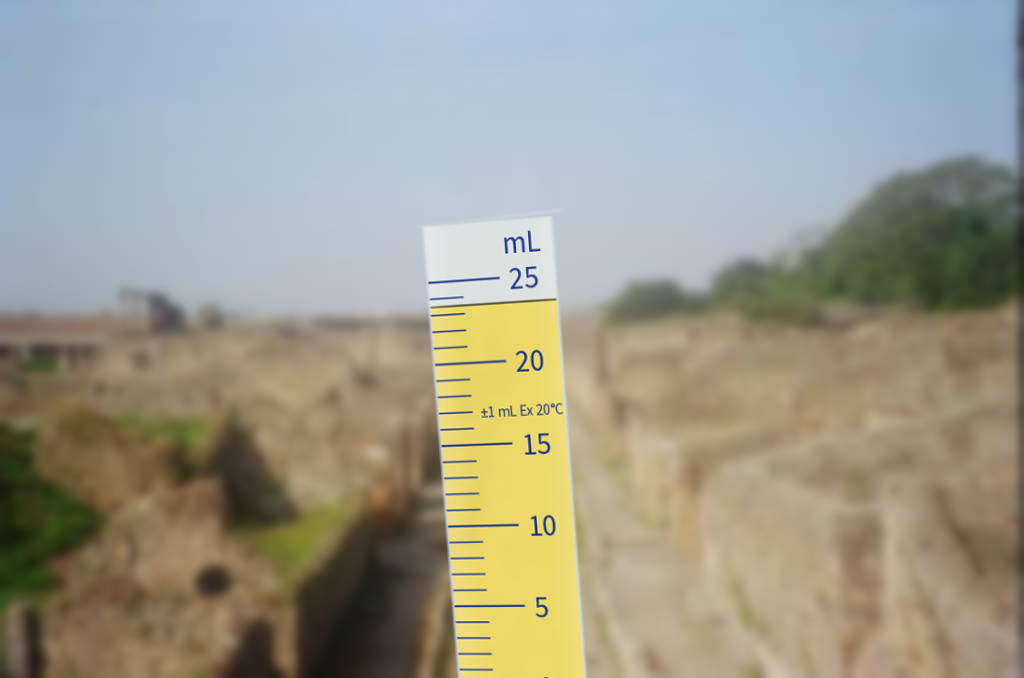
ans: {"value": 23.5, "unit": "mL"}
